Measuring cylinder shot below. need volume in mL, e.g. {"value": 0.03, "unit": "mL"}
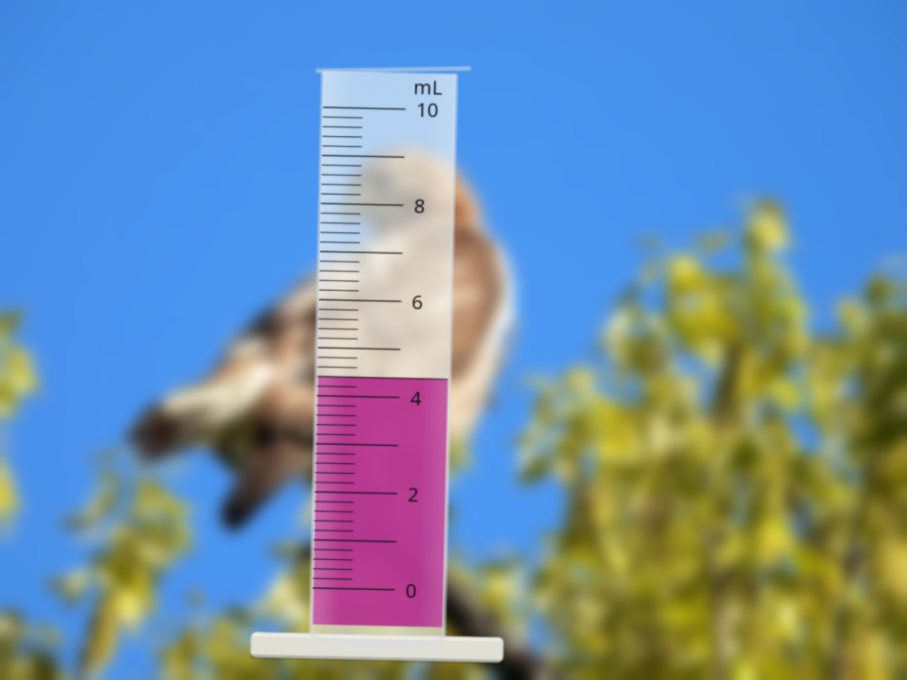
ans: {"value": 4.4, "unit": "mL"}
